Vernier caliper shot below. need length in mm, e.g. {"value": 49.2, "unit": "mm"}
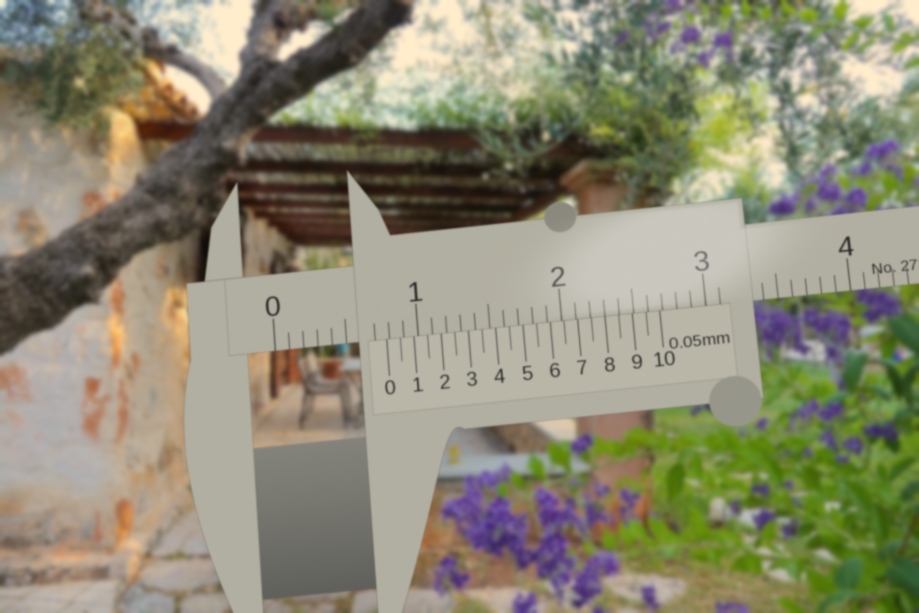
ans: {"value": 7.8, "unit": "mm"}
